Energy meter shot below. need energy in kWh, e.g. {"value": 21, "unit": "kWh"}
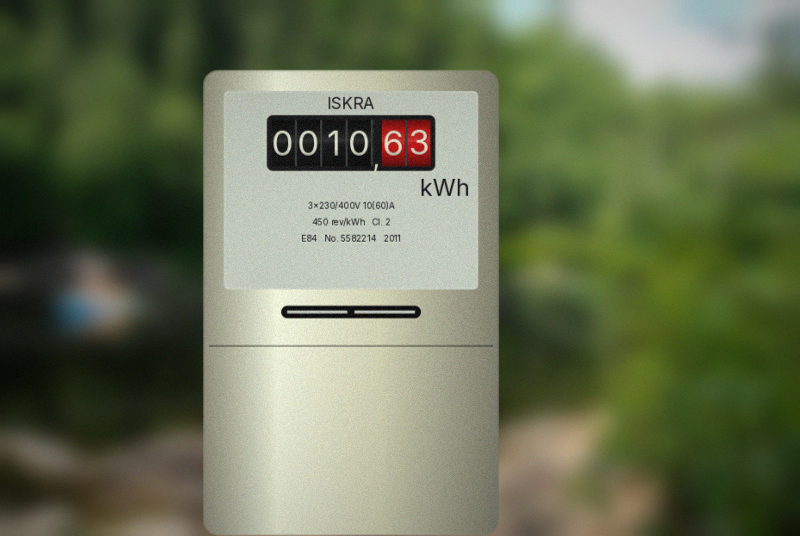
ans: {"value": 10.63, "unit": "kWh"}
